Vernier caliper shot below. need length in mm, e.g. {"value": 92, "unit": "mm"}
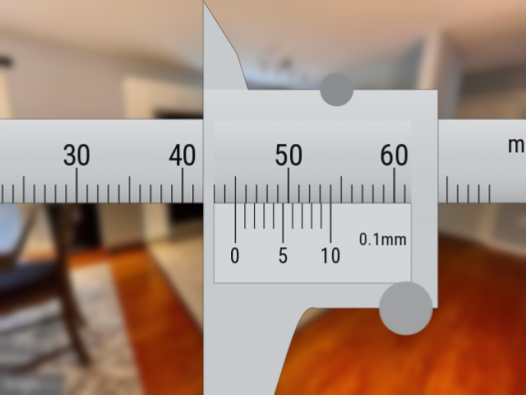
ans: {"value": 45.0, "unit": "mm"}
